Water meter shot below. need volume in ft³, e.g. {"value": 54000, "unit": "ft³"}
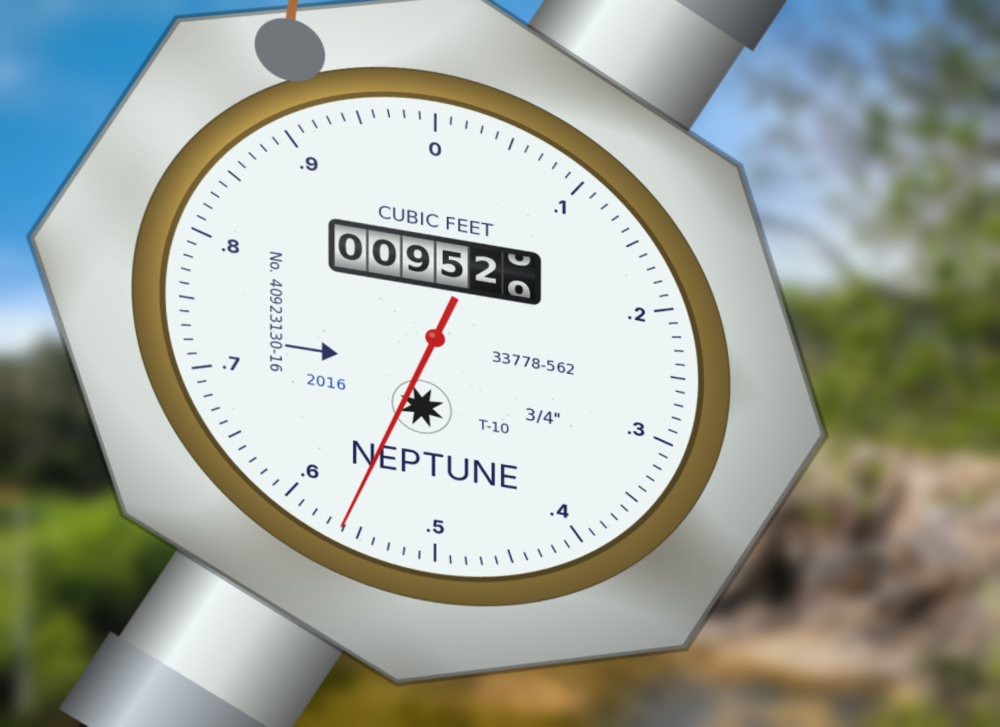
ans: {"value": 9528.56, "unit": "ft³"}
